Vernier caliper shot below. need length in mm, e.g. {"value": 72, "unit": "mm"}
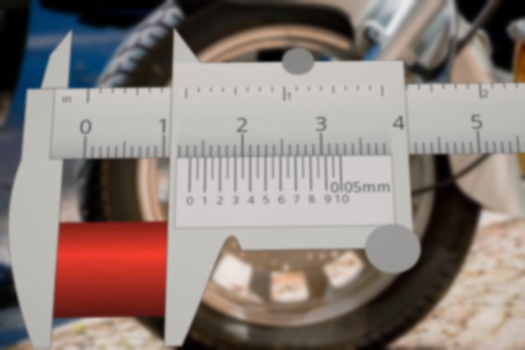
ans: {"value": 13.4, "unit": "mm"}
